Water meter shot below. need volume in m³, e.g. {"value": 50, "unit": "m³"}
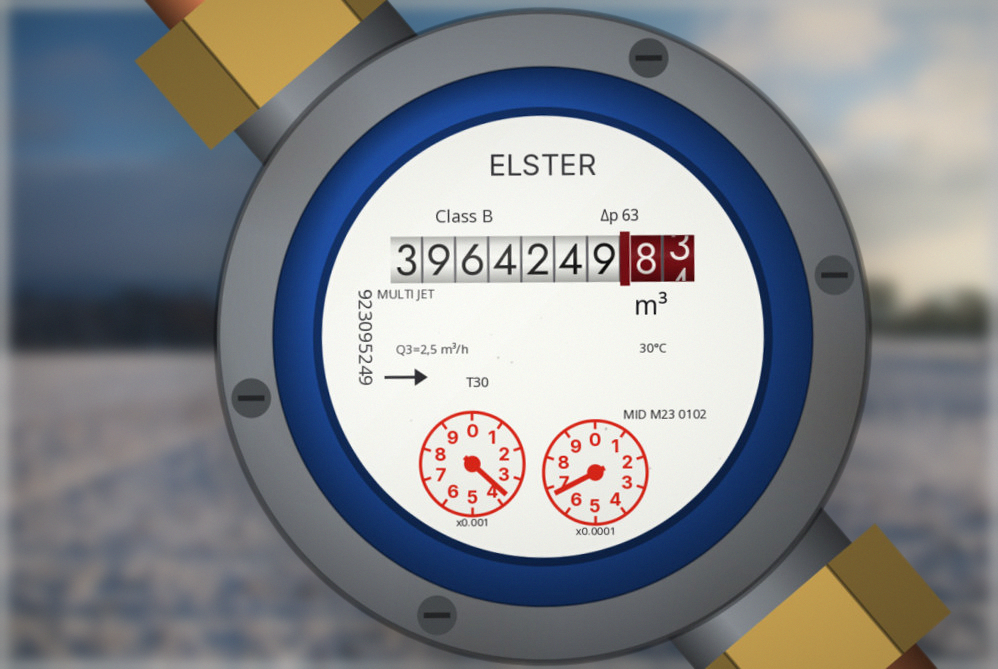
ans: {"value": 3964249.8336, "unit": "m³"}
